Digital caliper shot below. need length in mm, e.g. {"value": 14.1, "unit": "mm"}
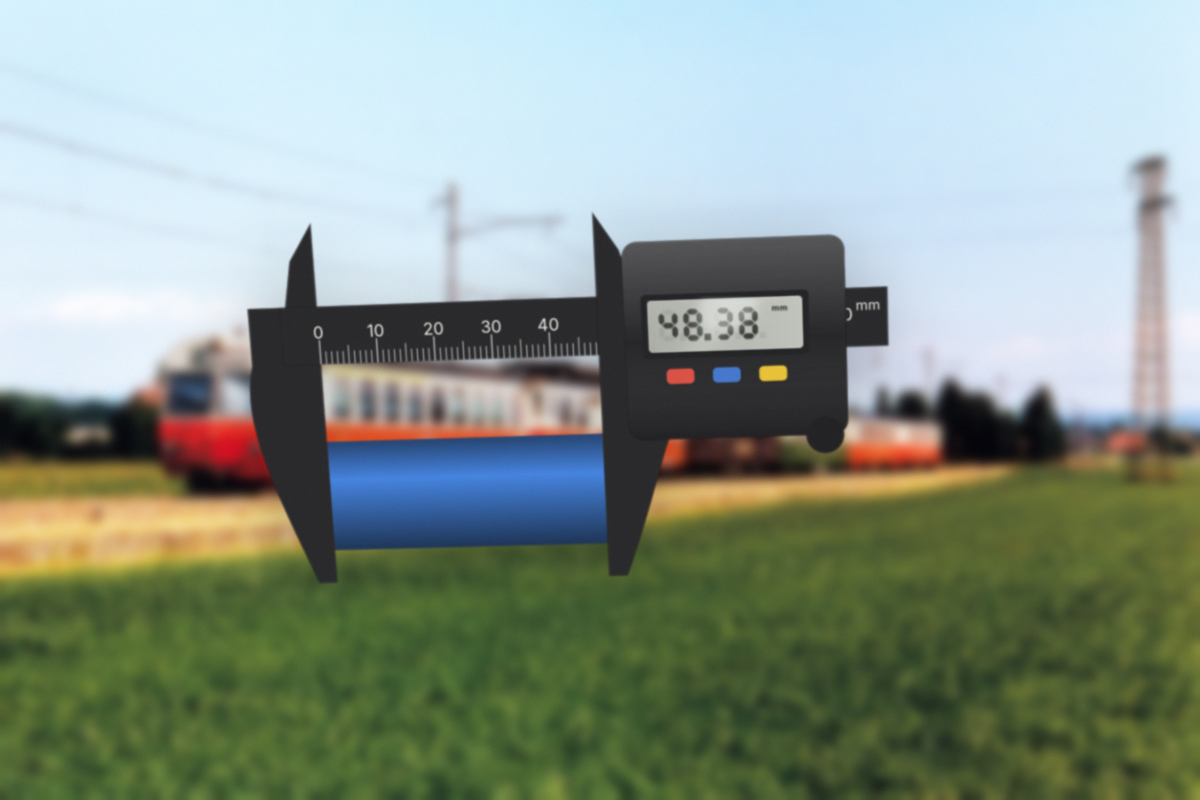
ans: {"value": 48.38, "unit": "mm"}
